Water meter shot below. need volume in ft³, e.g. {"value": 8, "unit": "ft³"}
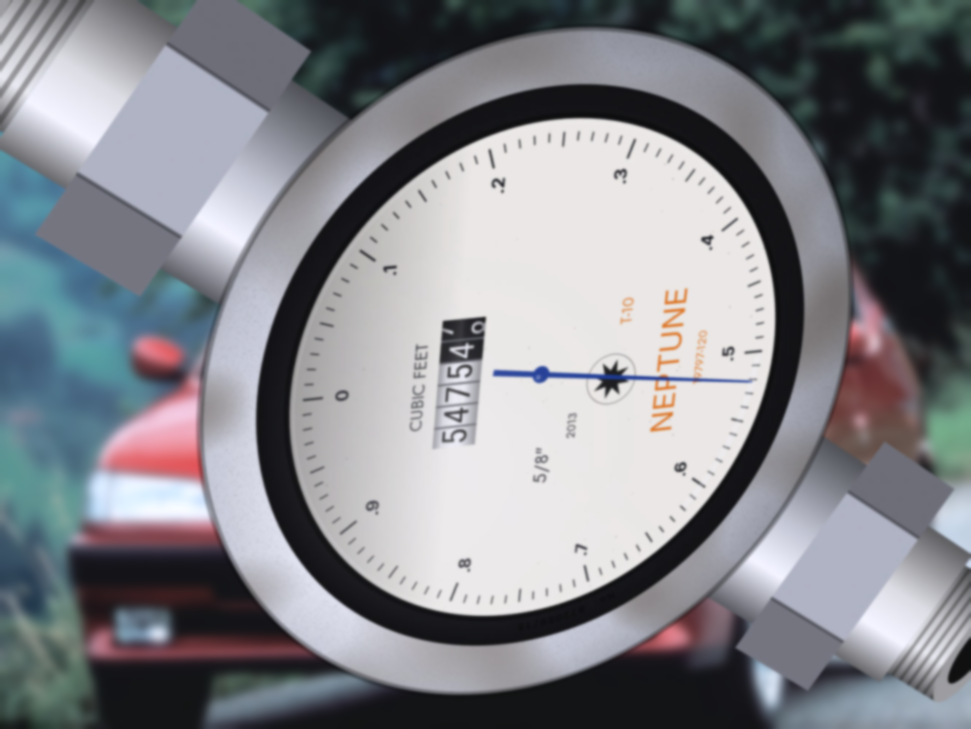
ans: {"value": 547547.52, "unit": "ft³"}
